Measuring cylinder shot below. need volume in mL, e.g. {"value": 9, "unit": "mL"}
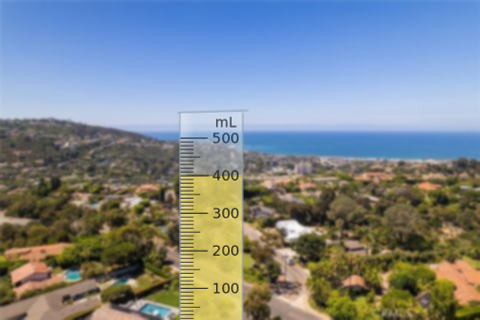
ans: {"value": 400, "unit": "mL"}
